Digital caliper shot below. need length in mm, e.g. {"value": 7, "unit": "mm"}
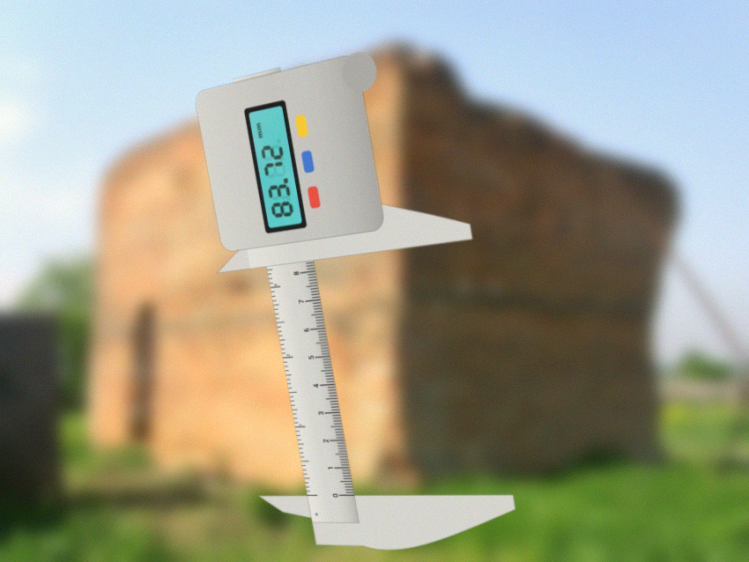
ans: {"value": 83.72, "unit": "mm"}
